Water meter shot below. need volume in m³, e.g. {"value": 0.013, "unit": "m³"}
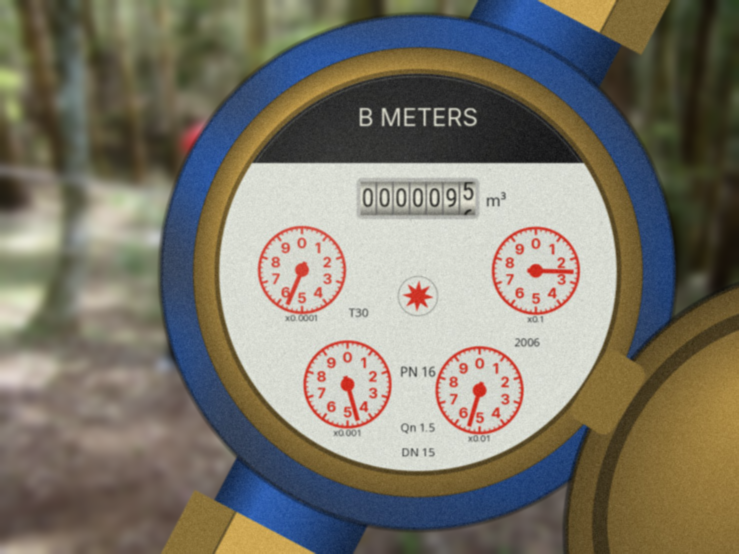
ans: {"value": 95.2545, "unit": "m³"}
